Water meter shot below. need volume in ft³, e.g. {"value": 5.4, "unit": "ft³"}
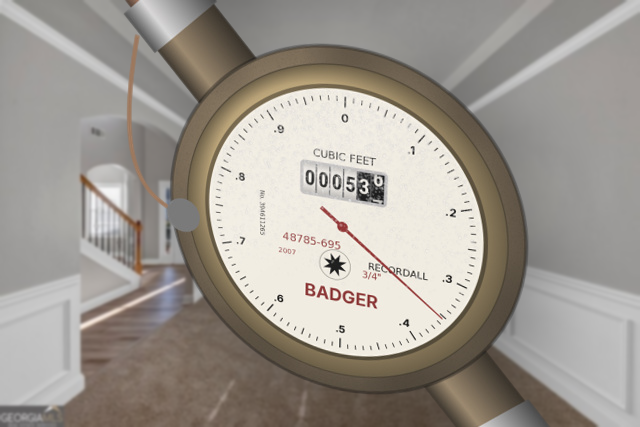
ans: {"value": 536.35, "unit": "ft³"}
